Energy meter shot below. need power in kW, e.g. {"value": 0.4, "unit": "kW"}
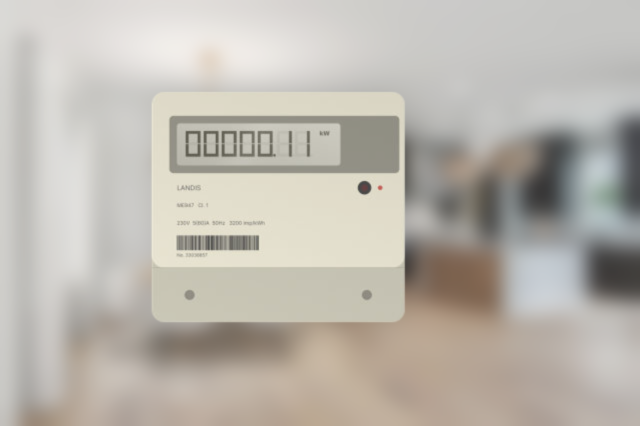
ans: {"value": 0.11, "unit": "kW"}
